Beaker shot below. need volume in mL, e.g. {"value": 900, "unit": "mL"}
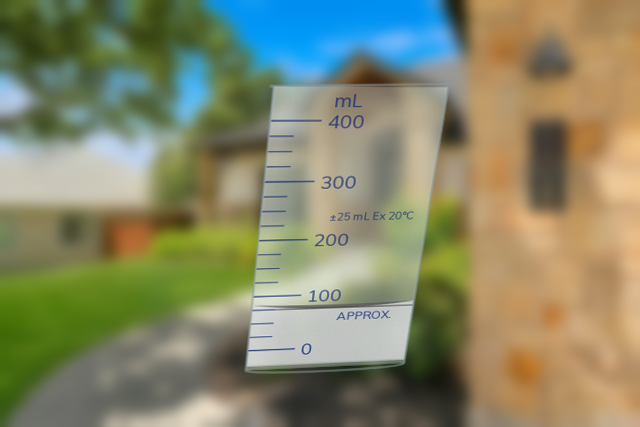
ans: {"value": 75, "unit": "mL"}
